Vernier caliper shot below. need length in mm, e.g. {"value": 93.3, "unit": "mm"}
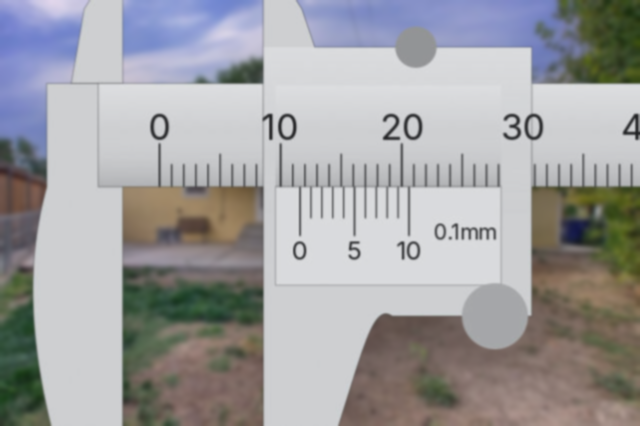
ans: {"value": 11.6, "unit": "mm"}
